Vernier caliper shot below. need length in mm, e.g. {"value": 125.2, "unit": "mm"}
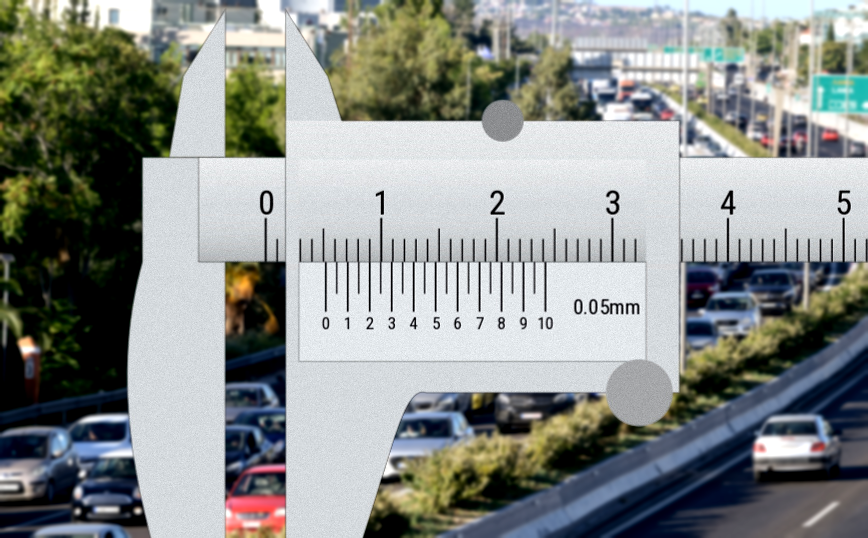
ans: {"value": 5.2, "unit": "mm"}
